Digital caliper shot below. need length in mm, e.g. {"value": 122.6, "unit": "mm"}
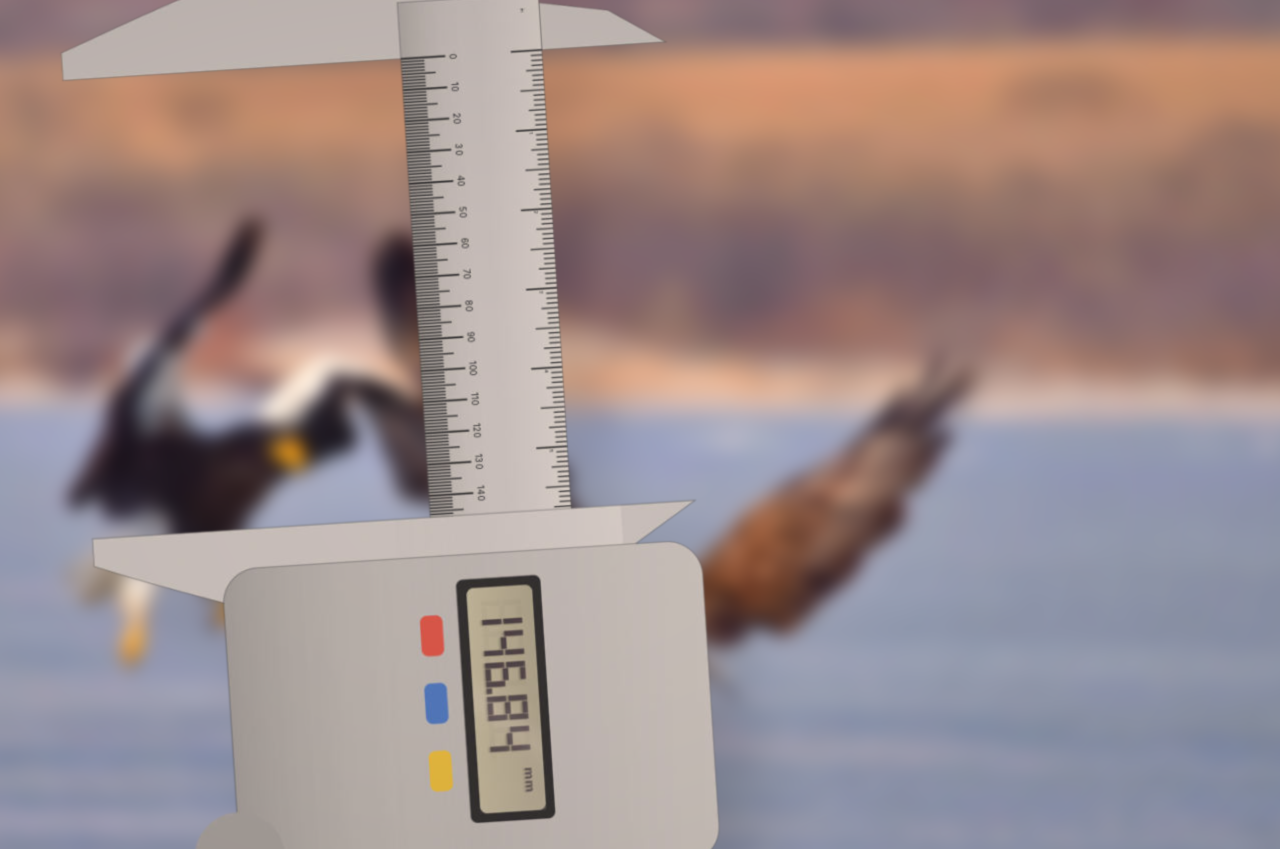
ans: {"value": 146.84, "unit": "mm"}
